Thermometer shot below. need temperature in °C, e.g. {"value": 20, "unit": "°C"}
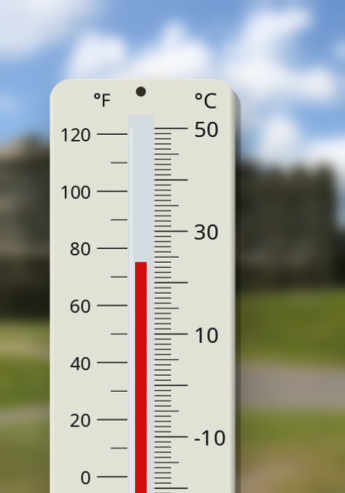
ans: {"value": 24, "unit": "°C"}
